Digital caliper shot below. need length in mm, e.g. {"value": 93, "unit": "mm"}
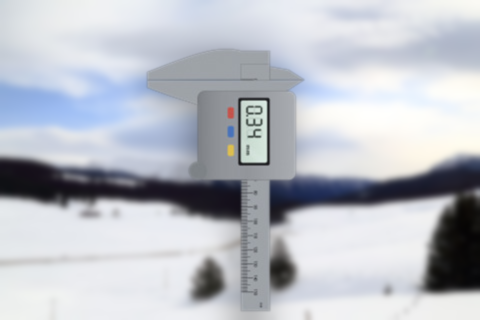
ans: {"value": 0.34, "unit": "mm"}
